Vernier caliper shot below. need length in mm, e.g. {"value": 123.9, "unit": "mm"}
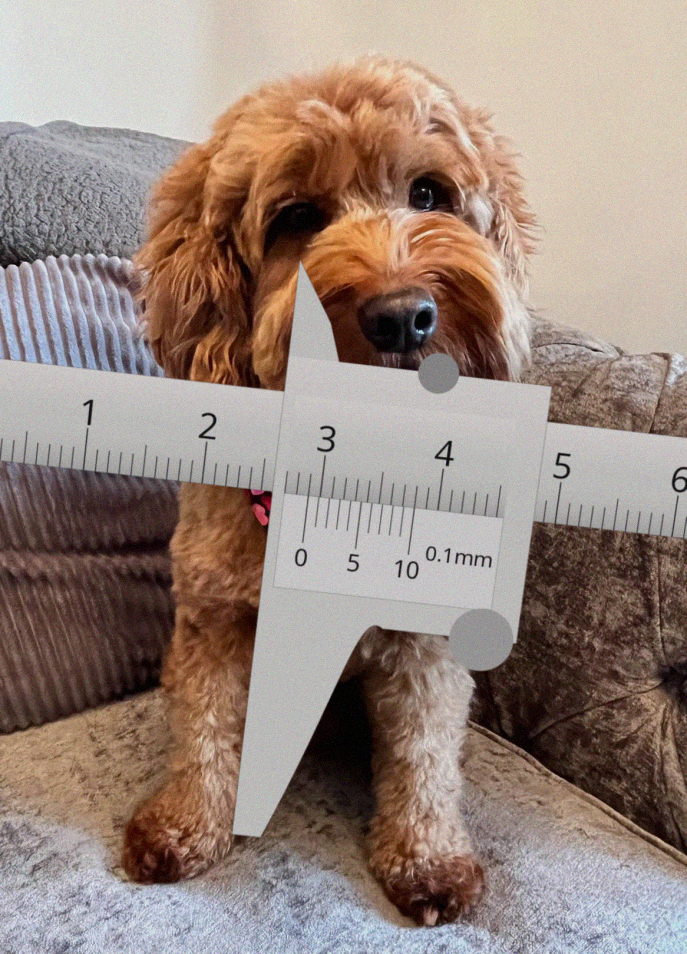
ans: {"value": 29.0, "unit": "mm"}
